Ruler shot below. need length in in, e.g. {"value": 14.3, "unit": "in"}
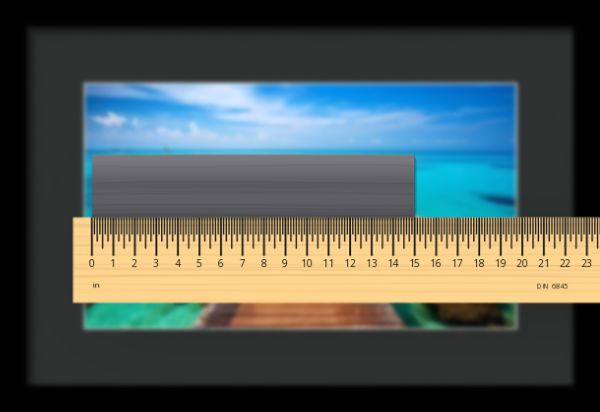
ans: {"value": 15, "unit": "in"}
